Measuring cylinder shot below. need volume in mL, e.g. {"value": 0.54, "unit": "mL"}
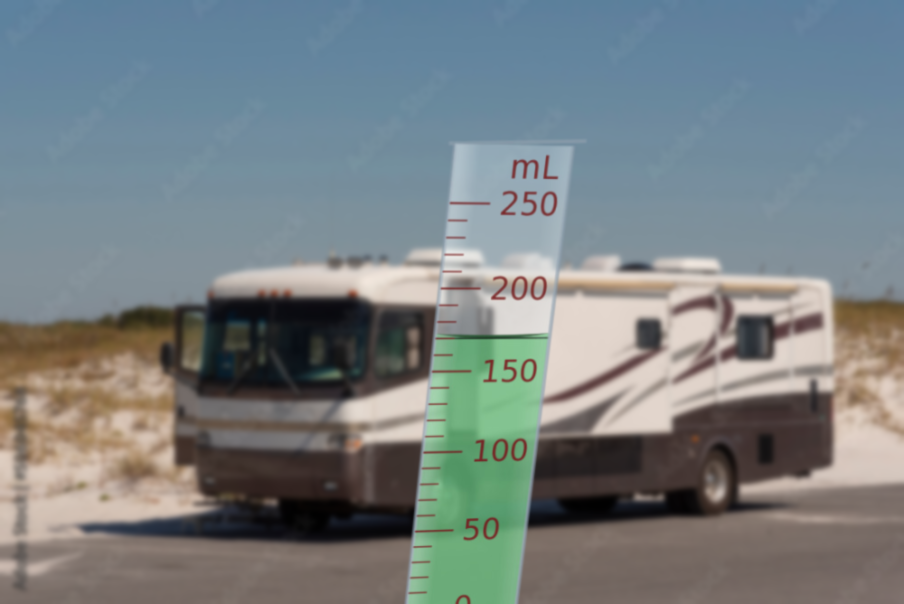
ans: {"value": 170, "unit": "mL"}
